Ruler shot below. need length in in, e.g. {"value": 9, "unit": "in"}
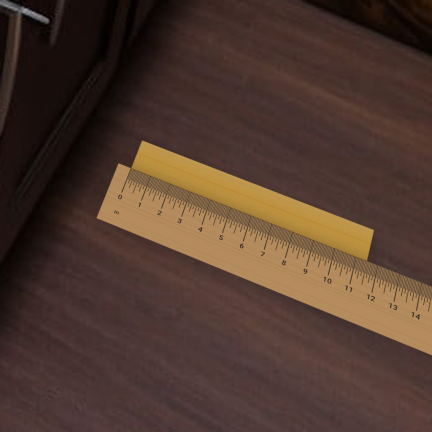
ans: {"value": 11.5, "unit": "in"}
